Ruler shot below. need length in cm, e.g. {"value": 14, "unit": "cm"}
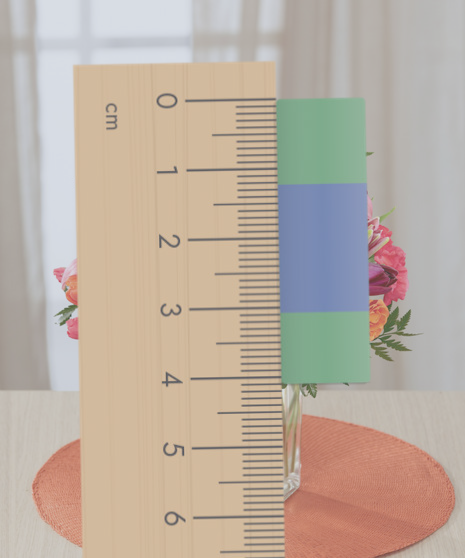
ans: {"value": 4.1, "unit": "cm"}
